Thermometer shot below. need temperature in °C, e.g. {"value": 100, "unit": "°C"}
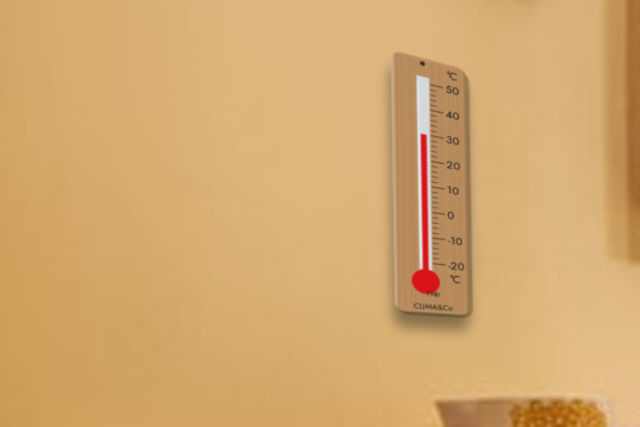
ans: {"value": 30, "unit": "°C"}
